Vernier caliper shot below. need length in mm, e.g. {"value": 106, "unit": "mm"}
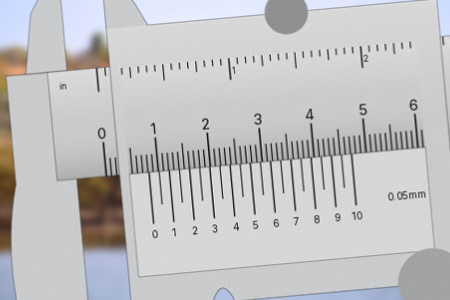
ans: {"value": 8.2, "unit": "mm"}
